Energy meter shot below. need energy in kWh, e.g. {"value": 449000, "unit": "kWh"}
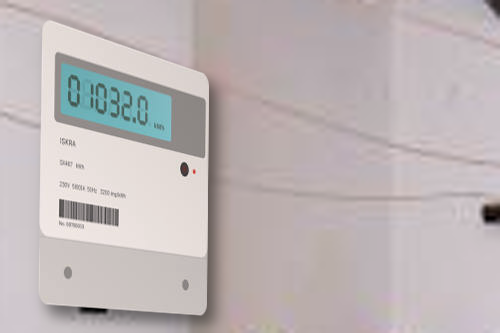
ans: {"value": 1032.0, "unit": "kWh"}
